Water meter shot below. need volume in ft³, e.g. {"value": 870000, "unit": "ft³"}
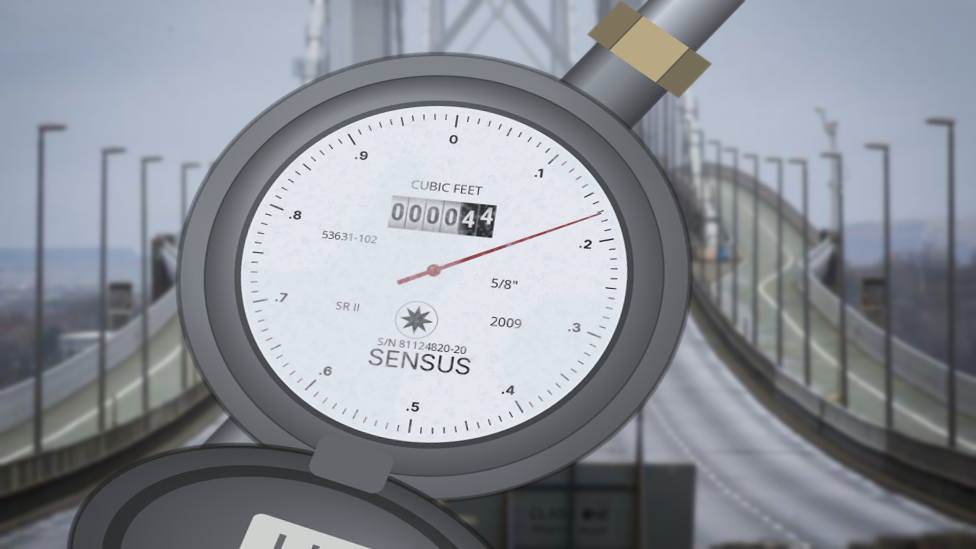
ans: {"value": 44.17, "unit": "ft³"}
